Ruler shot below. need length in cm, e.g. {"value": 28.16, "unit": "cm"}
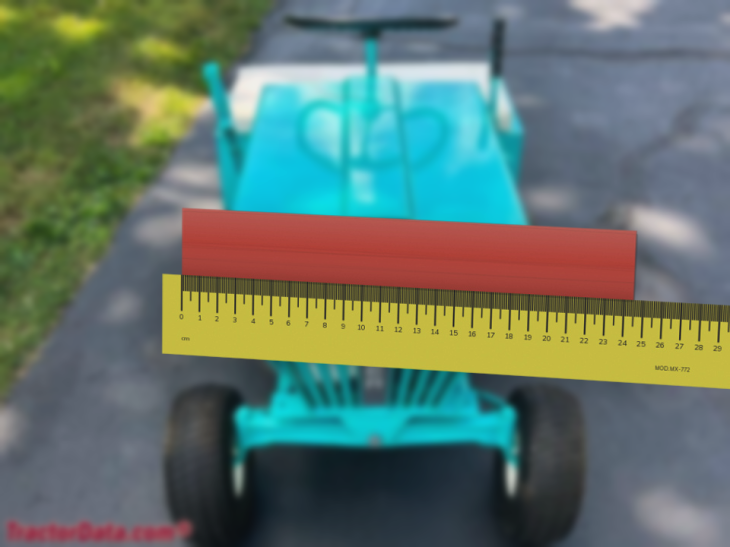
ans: {"value": 24.5, "unit": "cm"}
